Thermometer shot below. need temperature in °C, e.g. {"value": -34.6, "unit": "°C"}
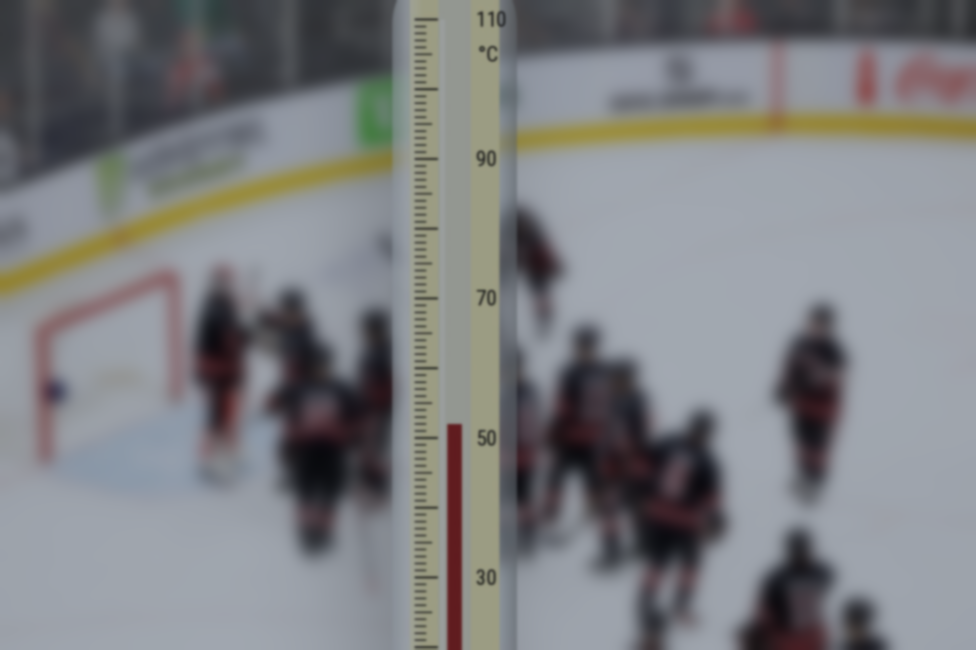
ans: {"value": 52, "unit": "°C"}
